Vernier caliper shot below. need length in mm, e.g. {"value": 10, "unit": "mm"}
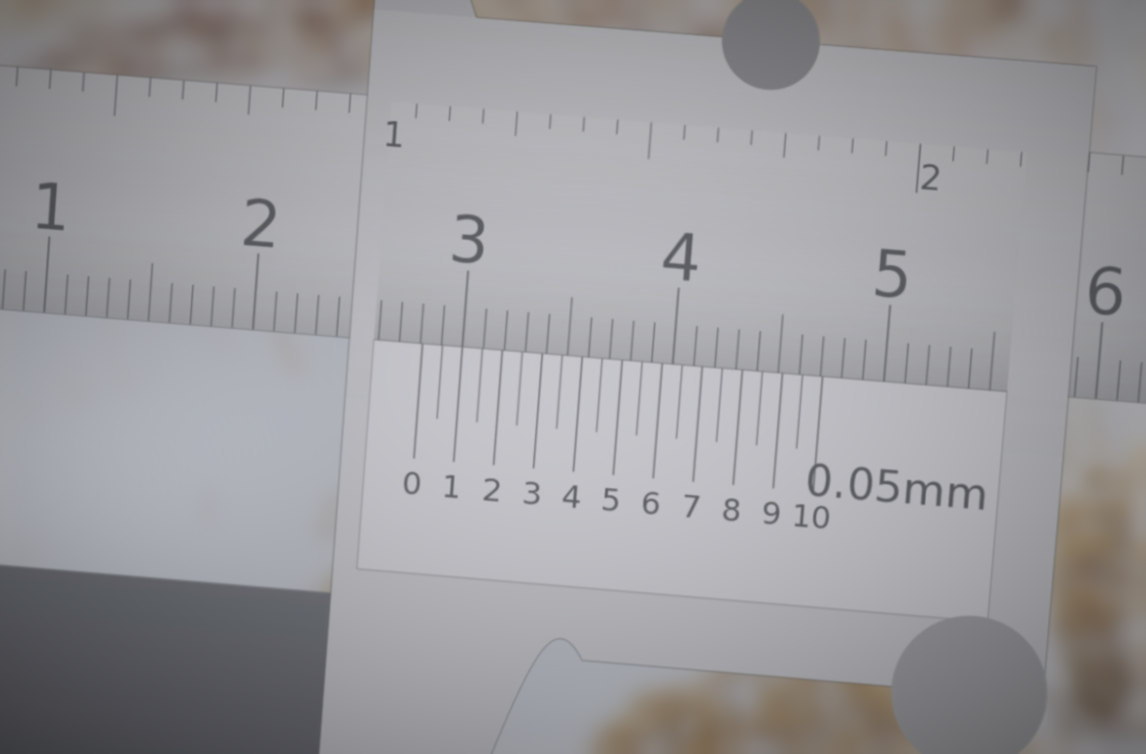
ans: {"value": 28.1, "unit": "mm"}
